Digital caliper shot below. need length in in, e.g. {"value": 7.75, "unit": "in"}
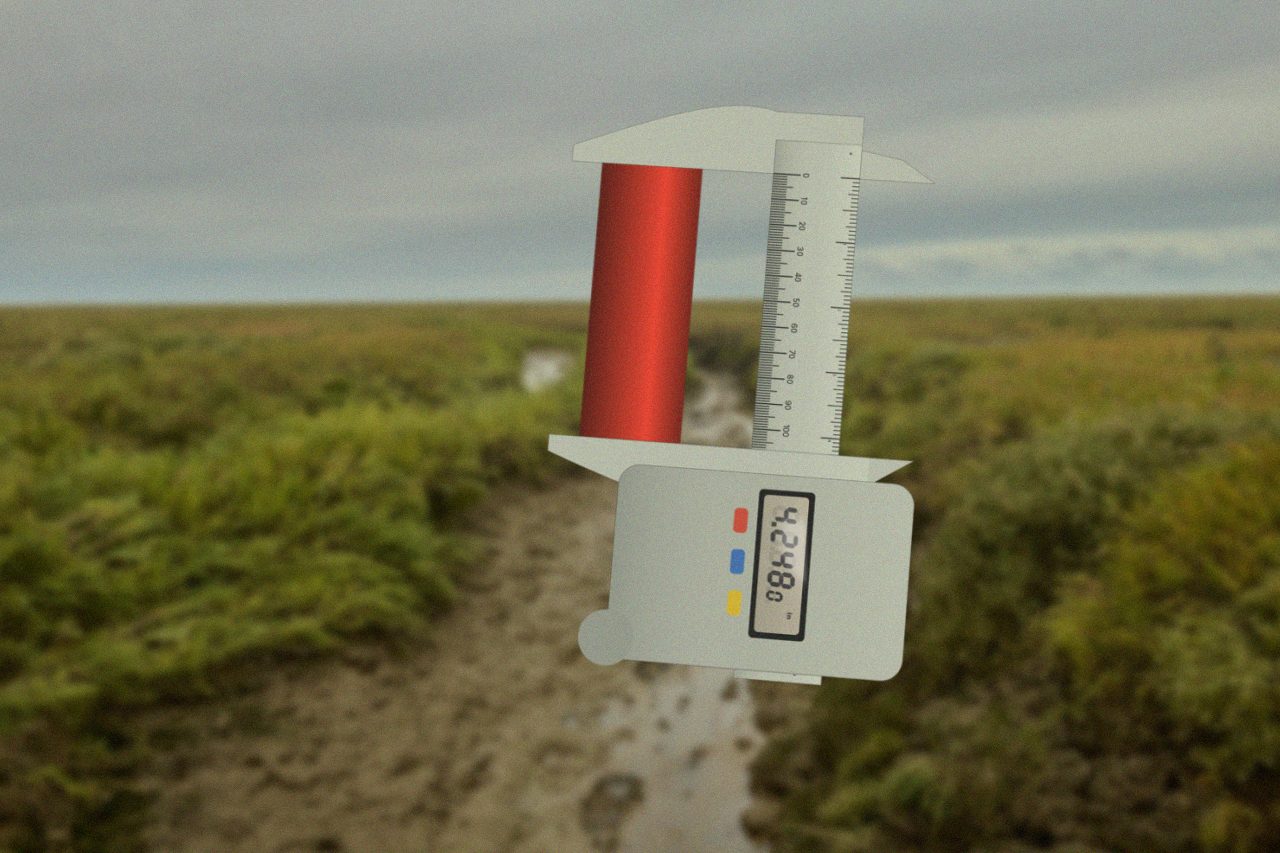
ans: {"value": 4.2480, "unit": "in"}
